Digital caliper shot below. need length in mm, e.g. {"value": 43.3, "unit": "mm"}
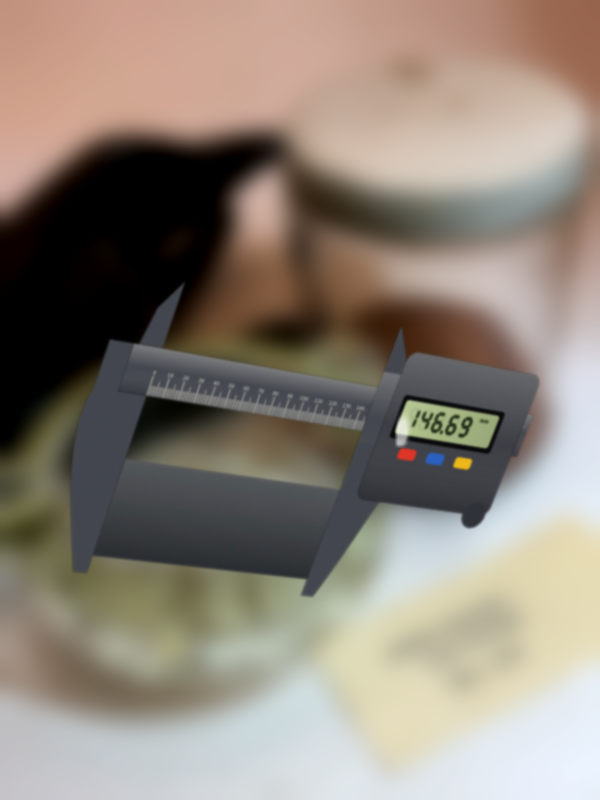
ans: {"value": 146.69, "unit": "mm"}
